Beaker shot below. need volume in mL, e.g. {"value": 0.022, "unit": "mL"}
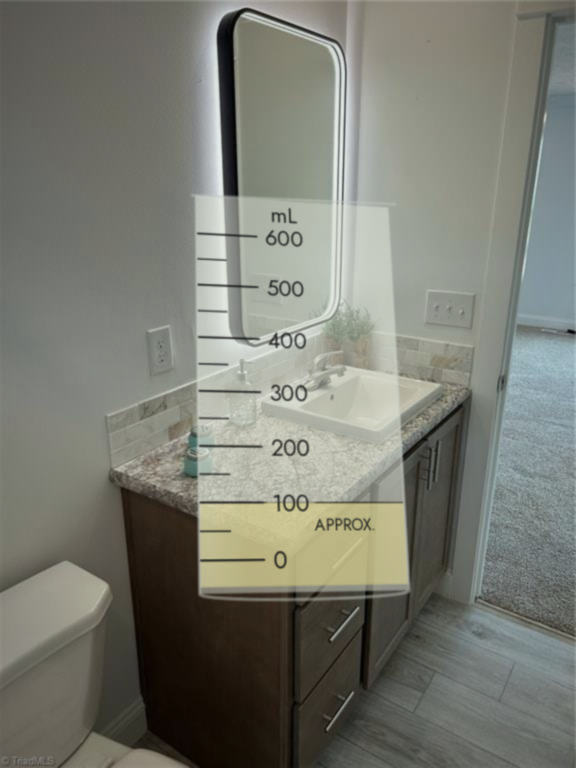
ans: {"value": 100, "unit": "mL"}
